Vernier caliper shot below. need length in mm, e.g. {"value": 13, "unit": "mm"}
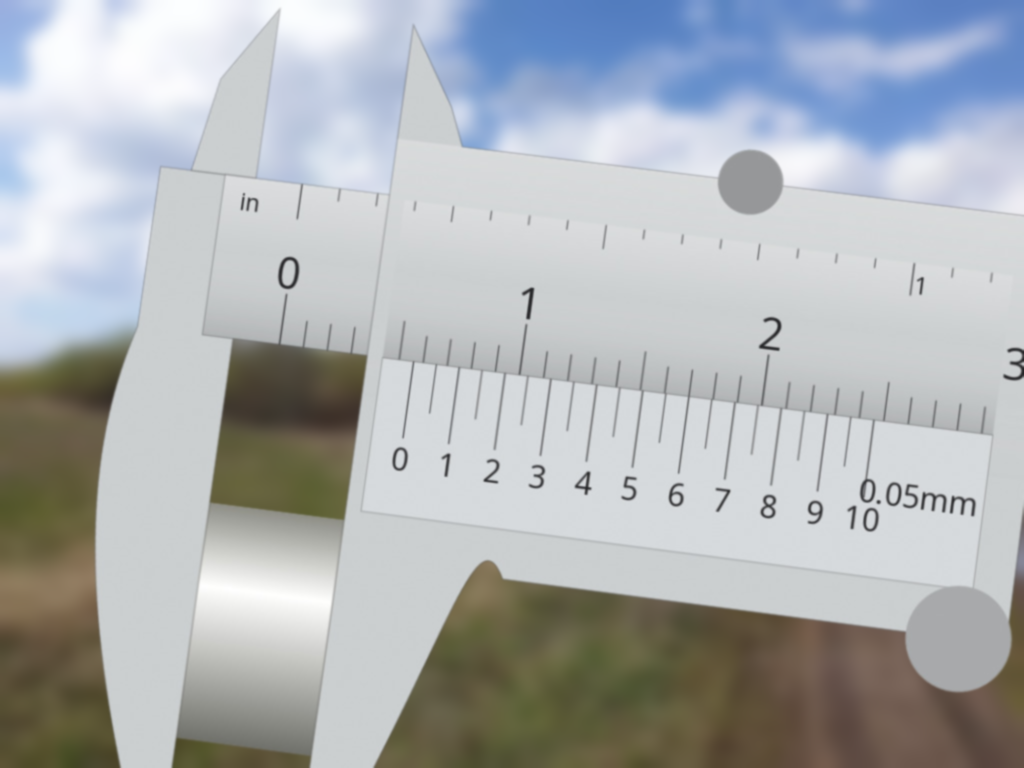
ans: {"value": 5.6, "unit": "mm"}
